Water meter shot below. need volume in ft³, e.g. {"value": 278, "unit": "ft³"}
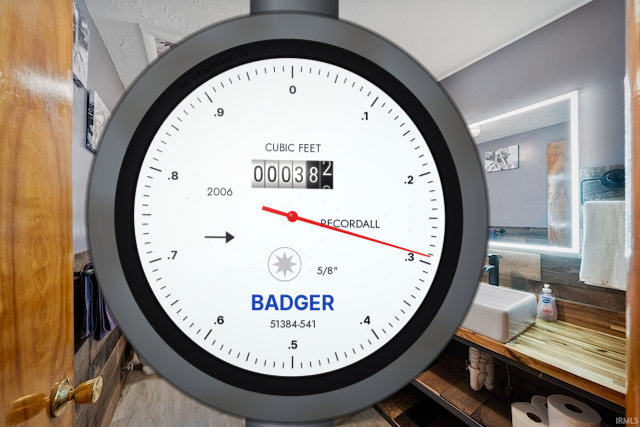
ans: {"value": 382.29, "unit": "ft³"}
